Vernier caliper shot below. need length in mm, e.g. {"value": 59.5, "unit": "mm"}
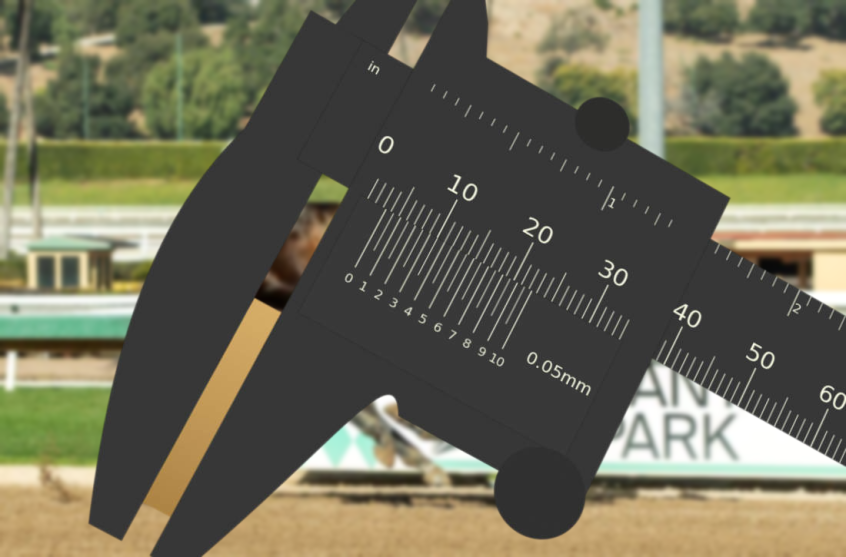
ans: {"value": 3.4, "unit": "mm"}
